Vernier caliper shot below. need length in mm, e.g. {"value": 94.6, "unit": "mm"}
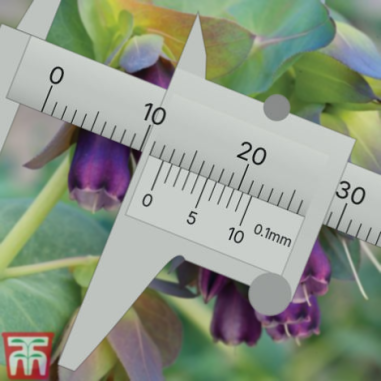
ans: {"value": 12.4, "unit": "mm"}
